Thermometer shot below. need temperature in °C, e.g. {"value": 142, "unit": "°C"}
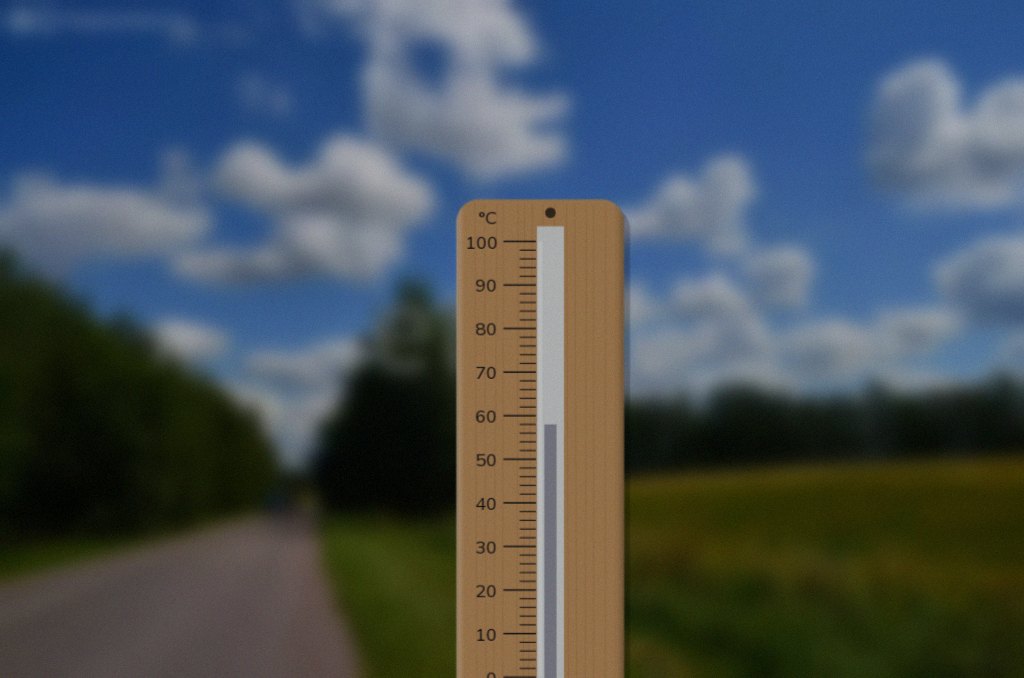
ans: {"value": 58, "unit": "°C"}
